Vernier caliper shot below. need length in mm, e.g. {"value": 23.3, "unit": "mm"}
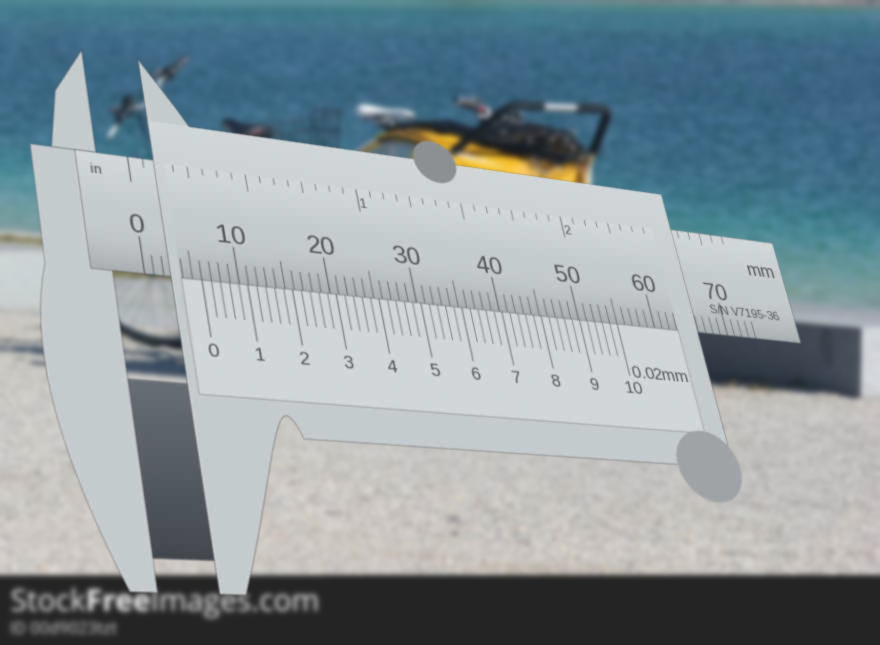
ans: {"value": 6.0, "unit": "mm"}
